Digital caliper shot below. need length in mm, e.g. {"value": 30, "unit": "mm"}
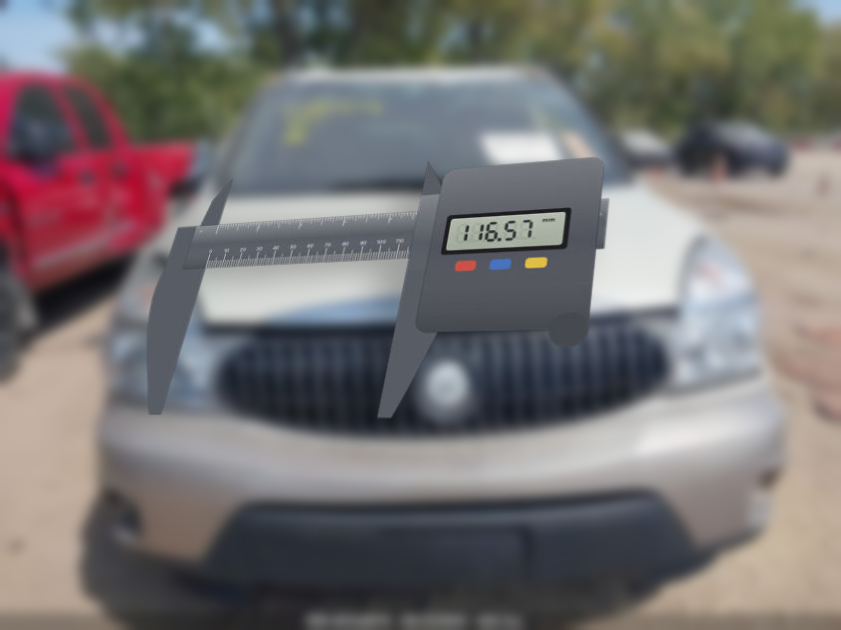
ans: {"value": 116.57, "unit": "mm"}
